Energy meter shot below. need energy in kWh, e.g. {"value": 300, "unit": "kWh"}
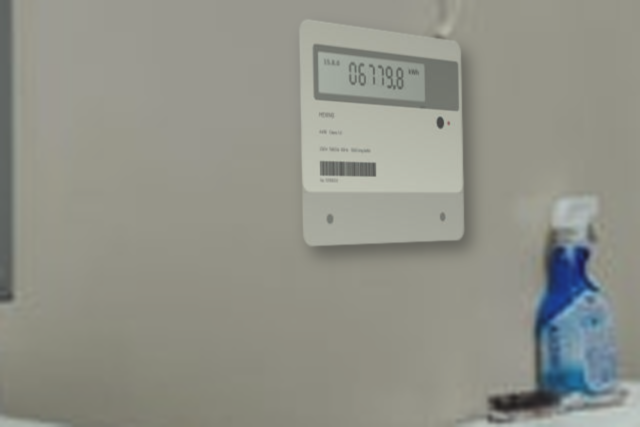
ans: {"value": 6779.8, "unit": "kWh"}
